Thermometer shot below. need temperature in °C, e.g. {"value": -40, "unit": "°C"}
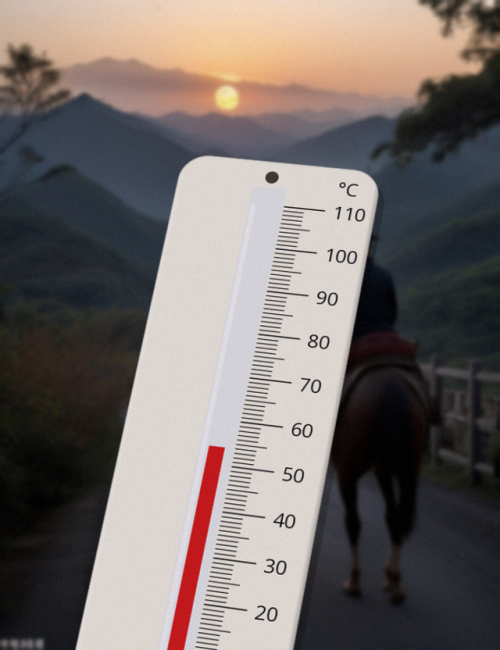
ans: {"value": 54, "unit": "°C"}
